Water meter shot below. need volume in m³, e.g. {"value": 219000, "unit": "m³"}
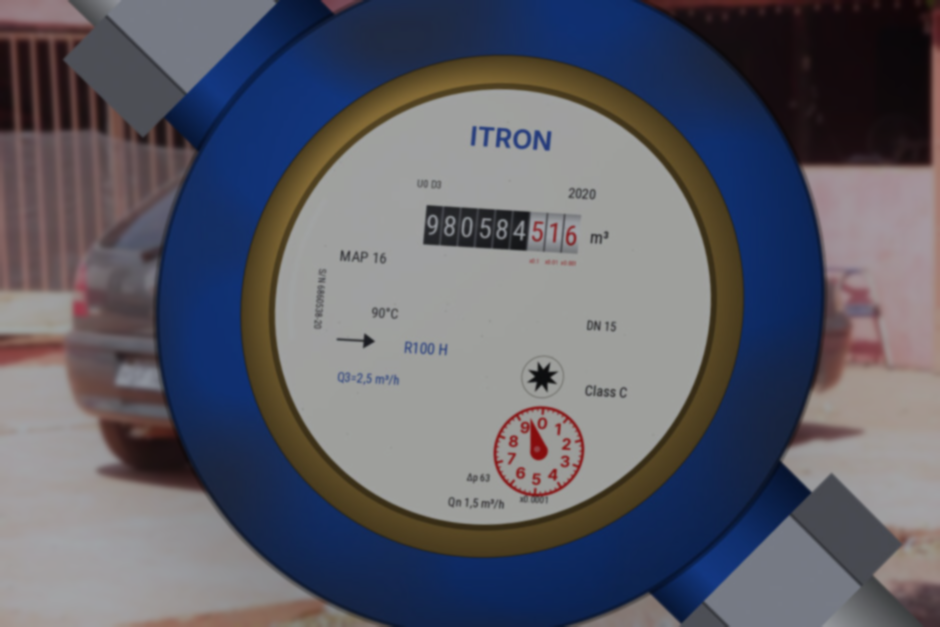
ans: {"value": 980584.5159, "unit": "m³"}
